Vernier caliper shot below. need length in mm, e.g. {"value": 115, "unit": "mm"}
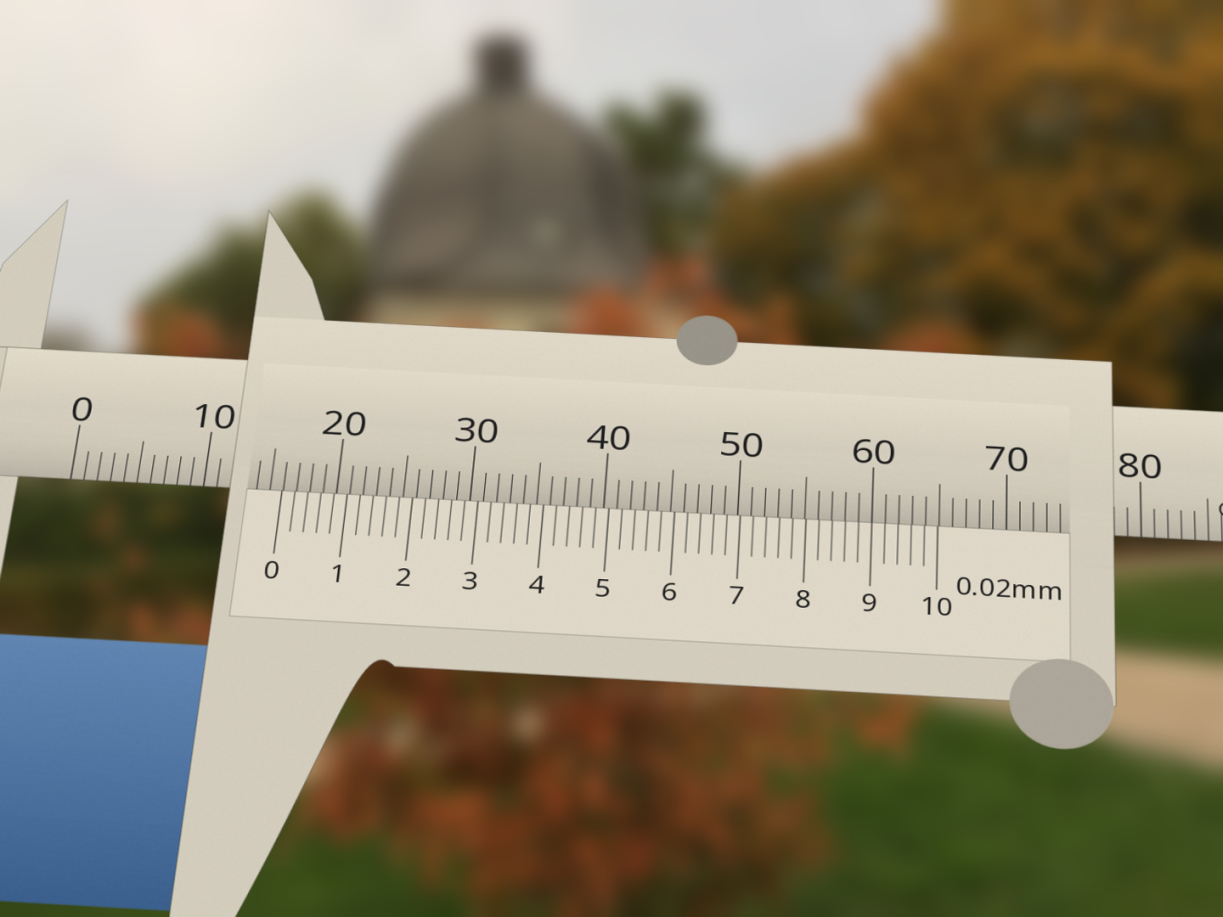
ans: {"value": 15.9, "unit": "mm"}
